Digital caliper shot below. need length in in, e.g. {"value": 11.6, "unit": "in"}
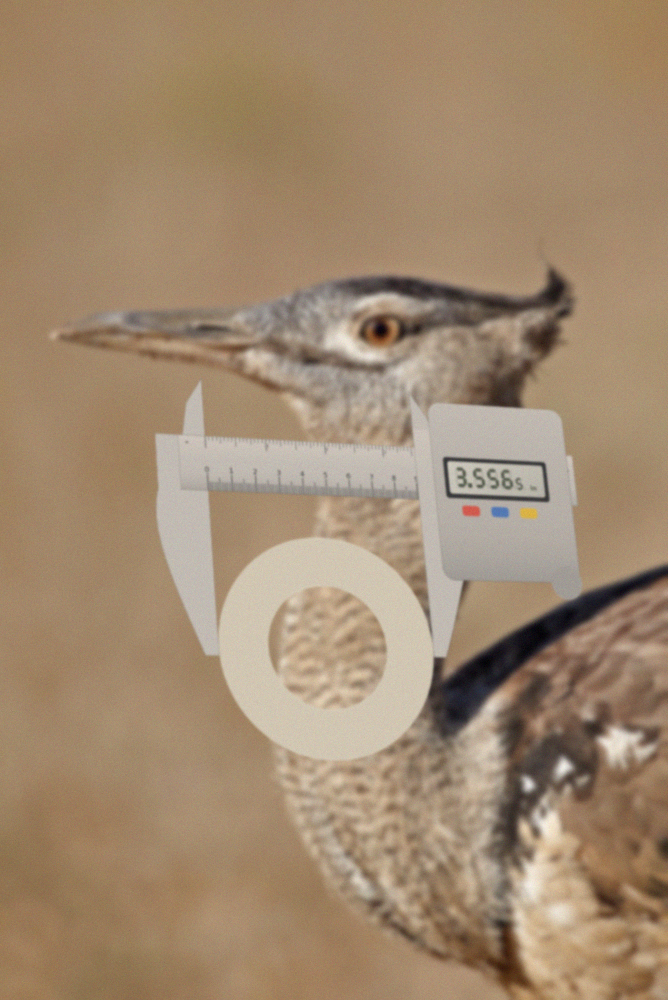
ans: {"value": 3.5565, "unit": "in"}
